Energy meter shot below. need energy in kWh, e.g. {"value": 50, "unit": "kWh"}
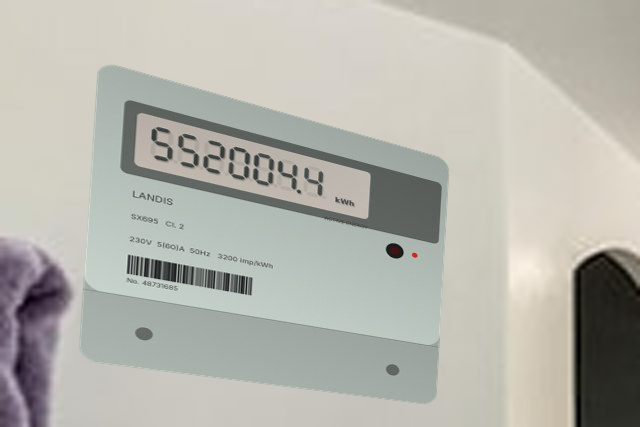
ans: {"value": 552004.4, "unit": "kWh"}
